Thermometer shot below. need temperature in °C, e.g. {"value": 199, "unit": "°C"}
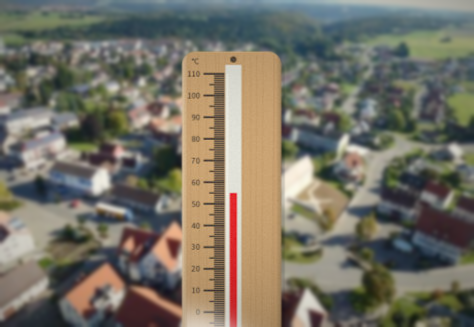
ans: {"value": 55, "unit": "°C"}
